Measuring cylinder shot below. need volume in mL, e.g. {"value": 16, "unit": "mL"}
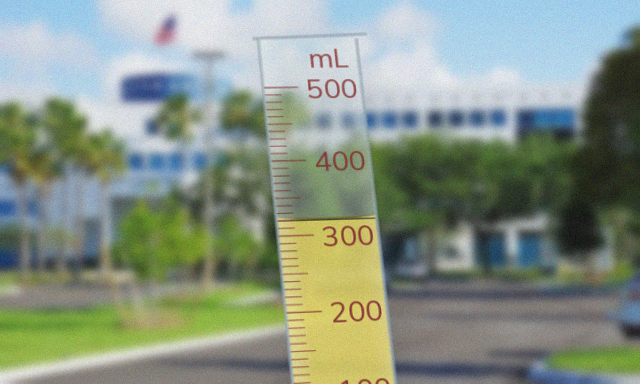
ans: {"value": 320, "unit": "mL"}
